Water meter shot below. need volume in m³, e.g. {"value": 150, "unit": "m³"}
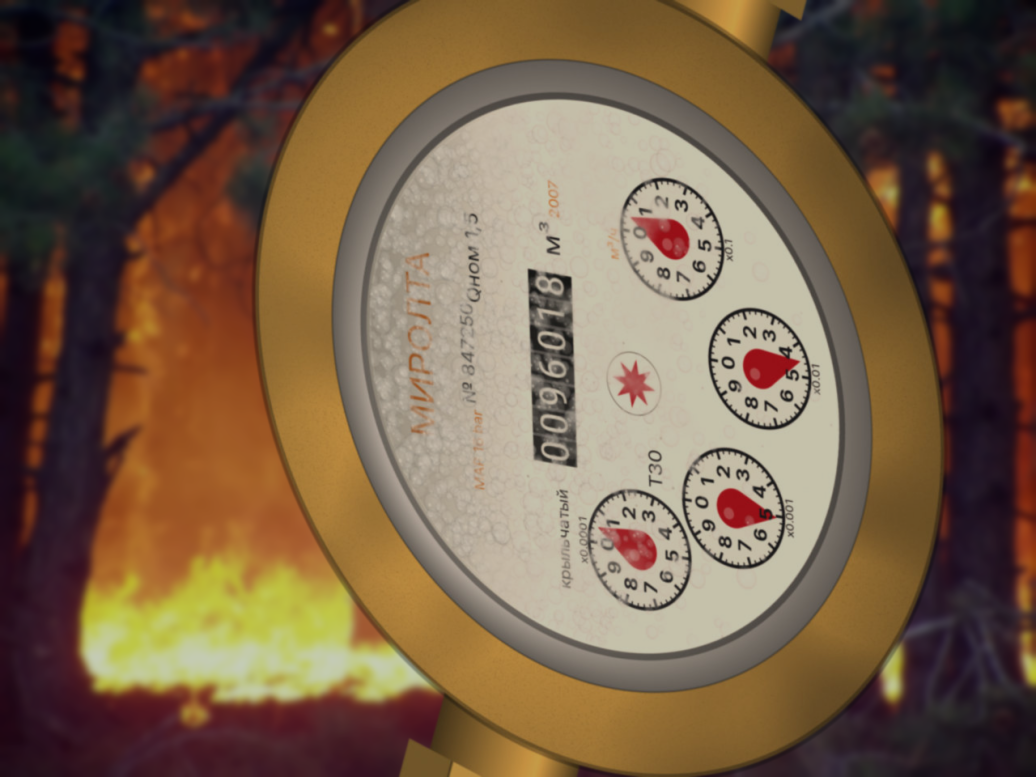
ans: {"value": 96018.0450, "unit": "m³"}
